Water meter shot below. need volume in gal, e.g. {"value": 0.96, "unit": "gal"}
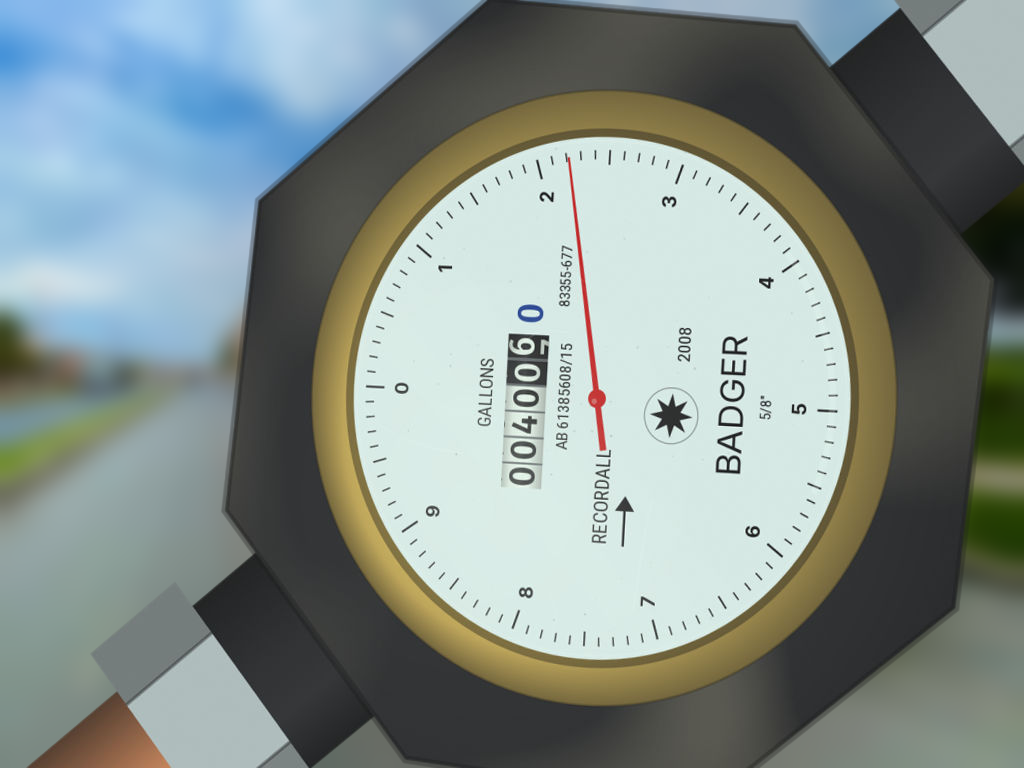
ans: {"value": 40062.2, "unit": "gal"}
